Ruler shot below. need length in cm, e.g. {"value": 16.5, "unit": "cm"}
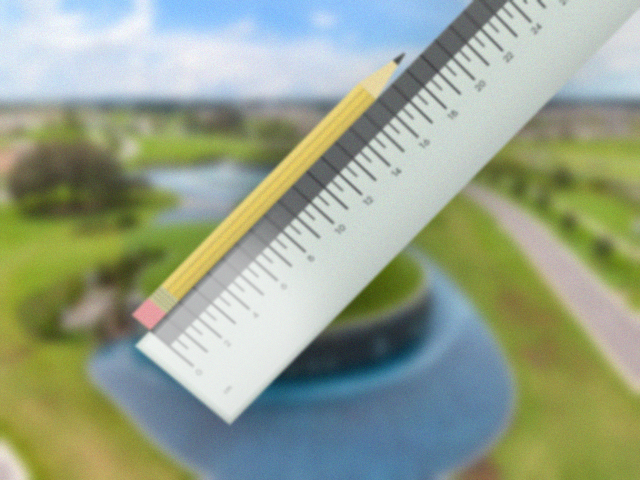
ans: {"value": 18.5, "unit": "cm"}
